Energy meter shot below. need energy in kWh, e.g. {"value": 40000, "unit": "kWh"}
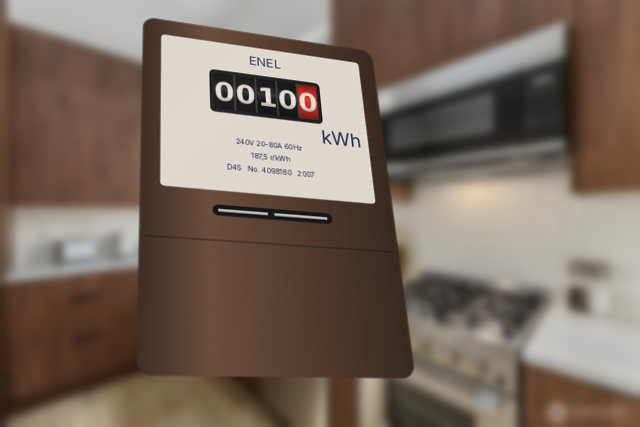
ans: {"value": 10.0, "unit": "kWh"}
